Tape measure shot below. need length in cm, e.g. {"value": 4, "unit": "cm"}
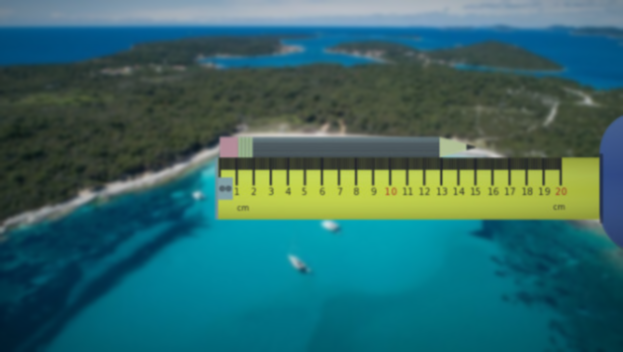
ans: {"value": 15, "unit": "cm"}
